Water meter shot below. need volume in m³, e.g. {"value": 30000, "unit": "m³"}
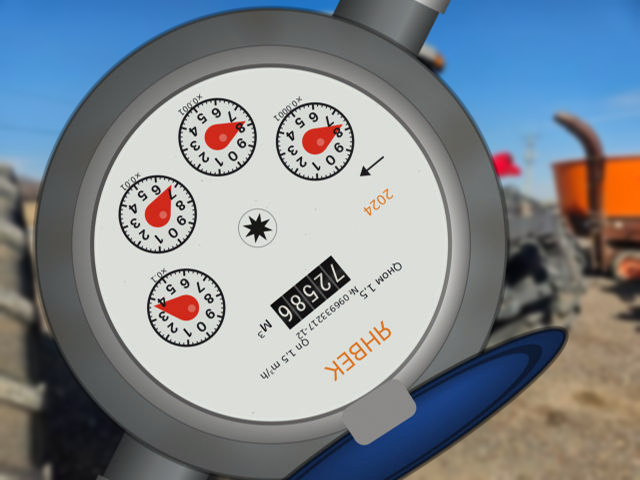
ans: {"value": 72586.3677, "unit": "m³"}
